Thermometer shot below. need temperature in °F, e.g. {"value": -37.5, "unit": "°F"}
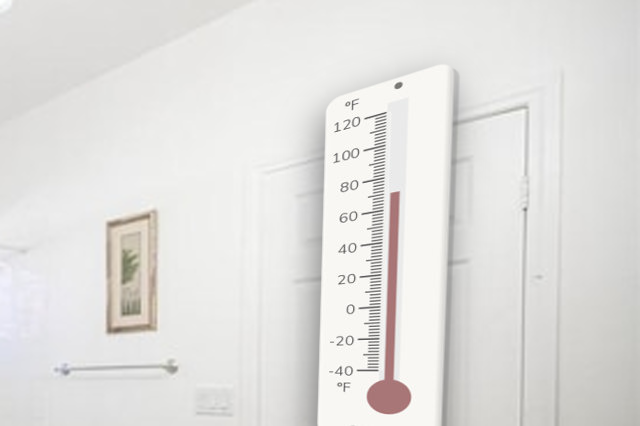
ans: {"value": 70, "unit": "°F"}
